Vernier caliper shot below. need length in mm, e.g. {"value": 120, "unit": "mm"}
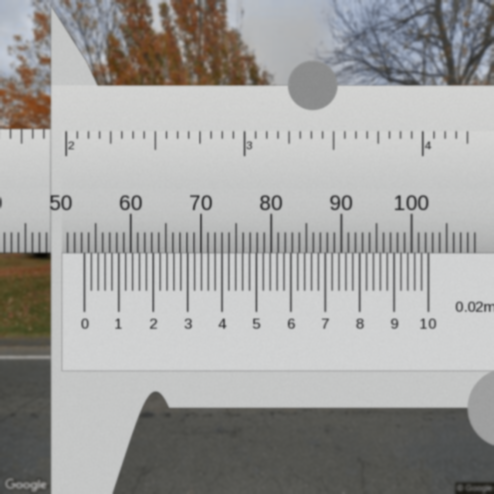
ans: {"value": 53.4, "unit": "mm"}
